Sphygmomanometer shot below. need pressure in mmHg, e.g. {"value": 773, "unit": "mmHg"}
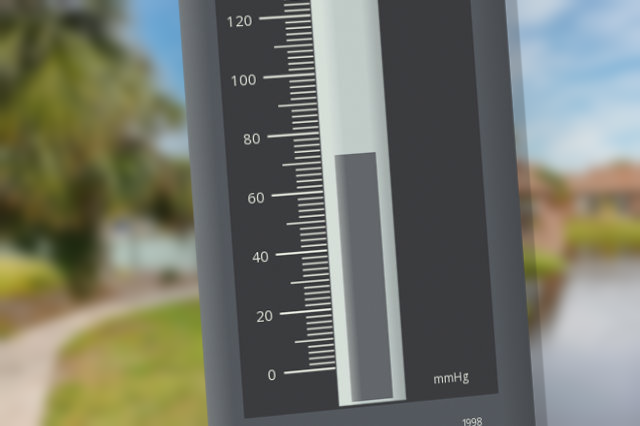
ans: {"value": 72, "unit": "mmHg"}
